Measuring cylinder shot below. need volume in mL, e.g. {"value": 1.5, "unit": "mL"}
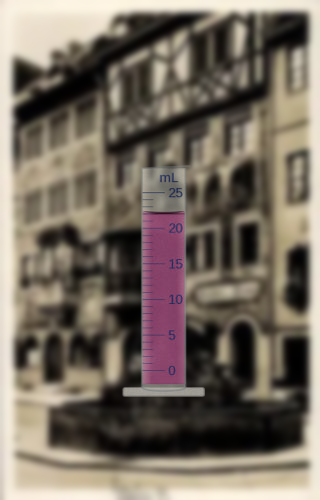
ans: {"value": 22, "unit": "mL"}
